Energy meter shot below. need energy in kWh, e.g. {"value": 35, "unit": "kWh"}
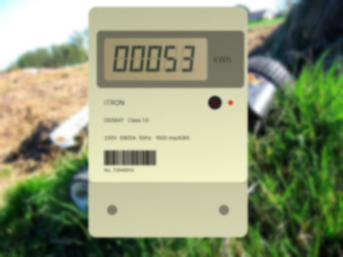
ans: {"value": 53, "unit": "kWh"}
